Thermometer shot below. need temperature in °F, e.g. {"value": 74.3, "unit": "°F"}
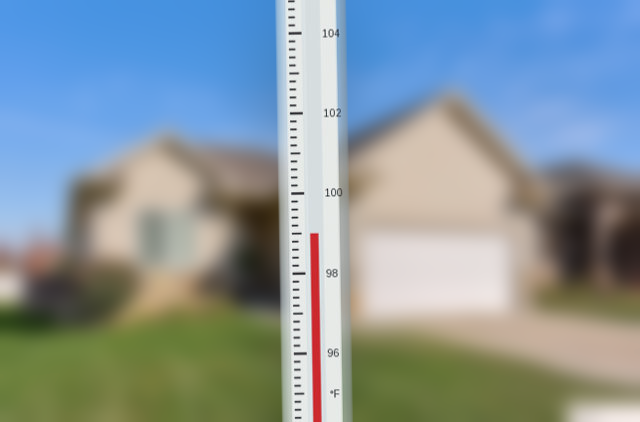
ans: {"value": 99, "unit": "°F"}
